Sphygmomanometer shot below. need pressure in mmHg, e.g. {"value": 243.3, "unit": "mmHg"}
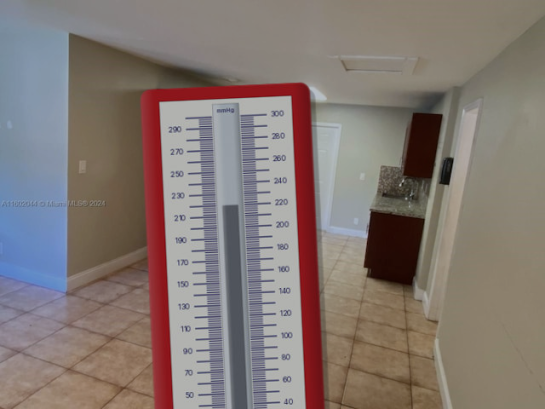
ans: {"value": 220, "unit": "mmHg"}
